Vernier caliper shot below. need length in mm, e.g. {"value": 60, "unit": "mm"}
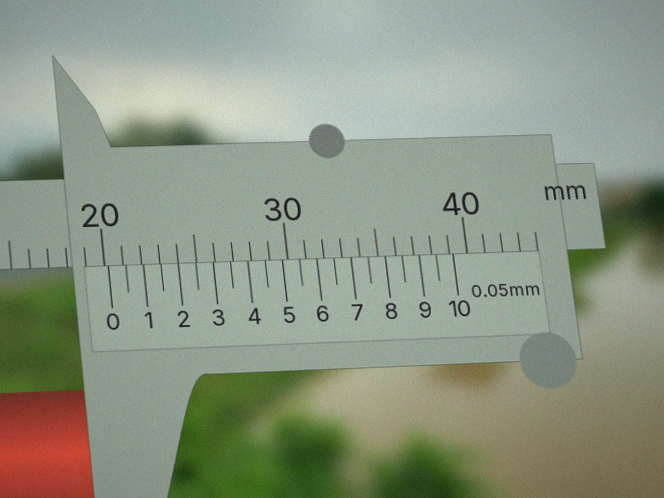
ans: {"value": 20.2, "unit": "mm"}
